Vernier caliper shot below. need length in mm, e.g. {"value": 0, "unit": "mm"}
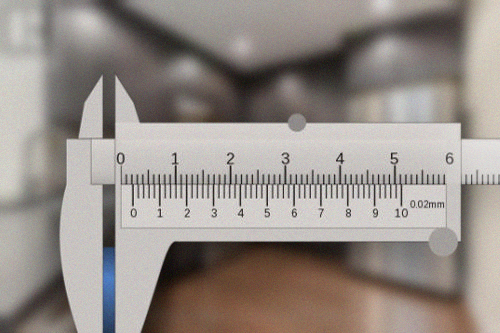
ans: {"value": 2.2, "unit": "mm"}
